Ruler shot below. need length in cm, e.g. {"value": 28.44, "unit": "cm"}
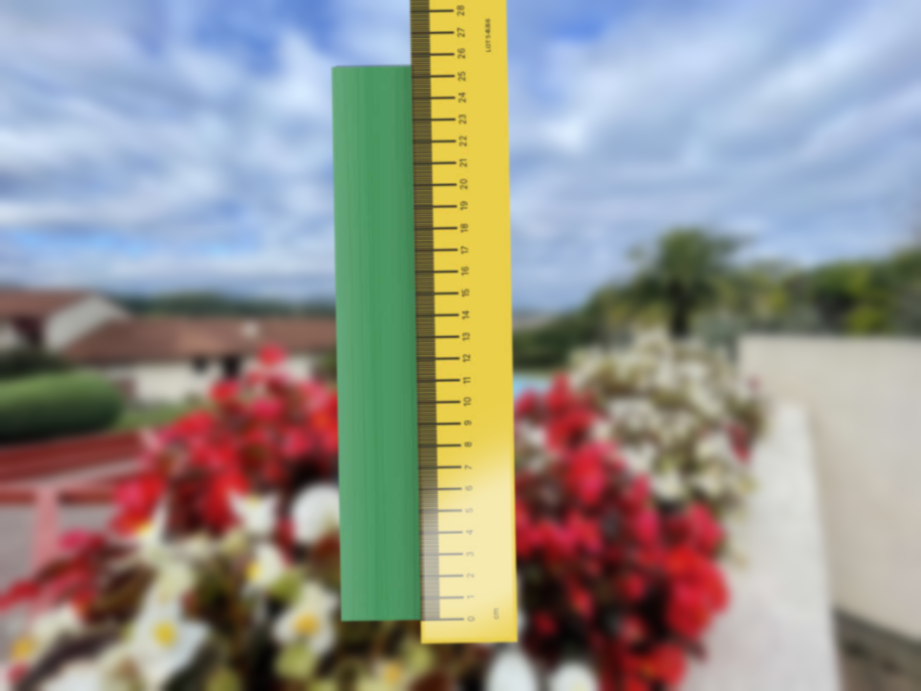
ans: {"value": 25.5, "unit": "cm"}
